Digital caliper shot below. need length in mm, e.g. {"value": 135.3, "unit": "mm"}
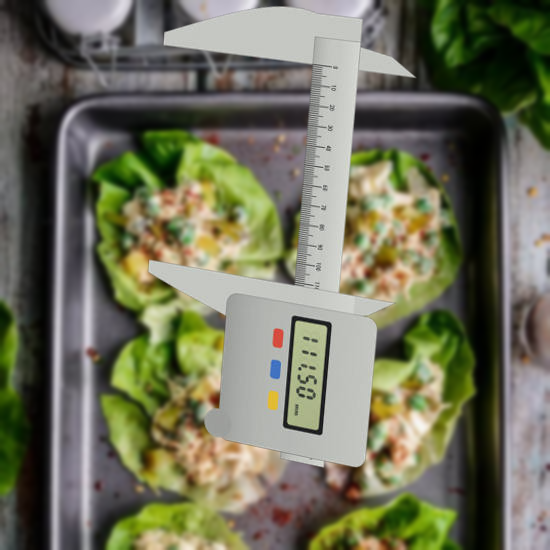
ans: {"value": 111.50, "unit": "mm"}
